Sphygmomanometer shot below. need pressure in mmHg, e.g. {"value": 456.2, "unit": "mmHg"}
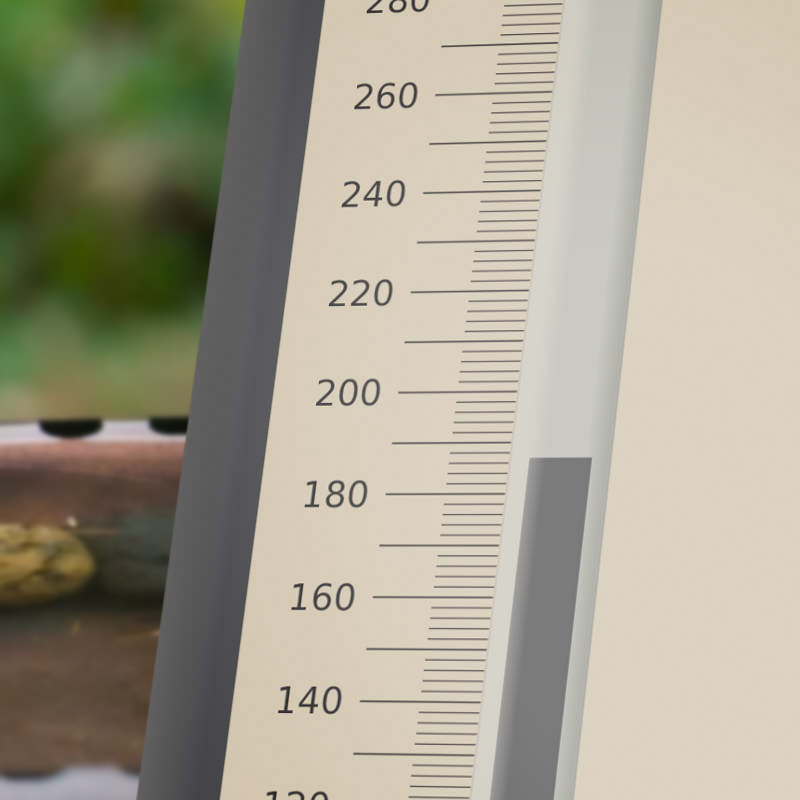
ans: {"value": 187, "unit": "mmHg"}
